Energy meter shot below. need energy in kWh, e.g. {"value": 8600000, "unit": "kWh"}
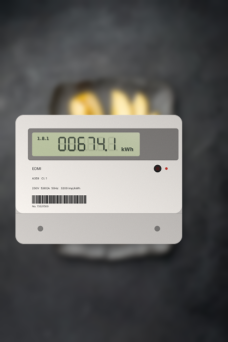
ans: {"value": 674.1, "unit": "kWh"}
